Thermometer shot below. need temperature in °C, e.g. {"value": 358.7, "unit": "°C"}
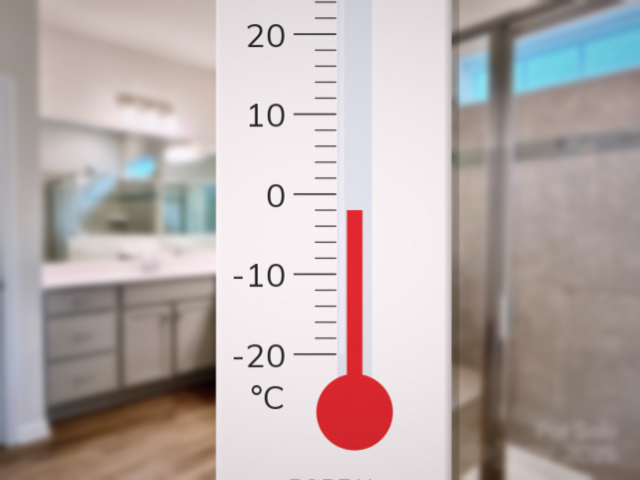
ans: {"value": -2, "unit": "°C"}
